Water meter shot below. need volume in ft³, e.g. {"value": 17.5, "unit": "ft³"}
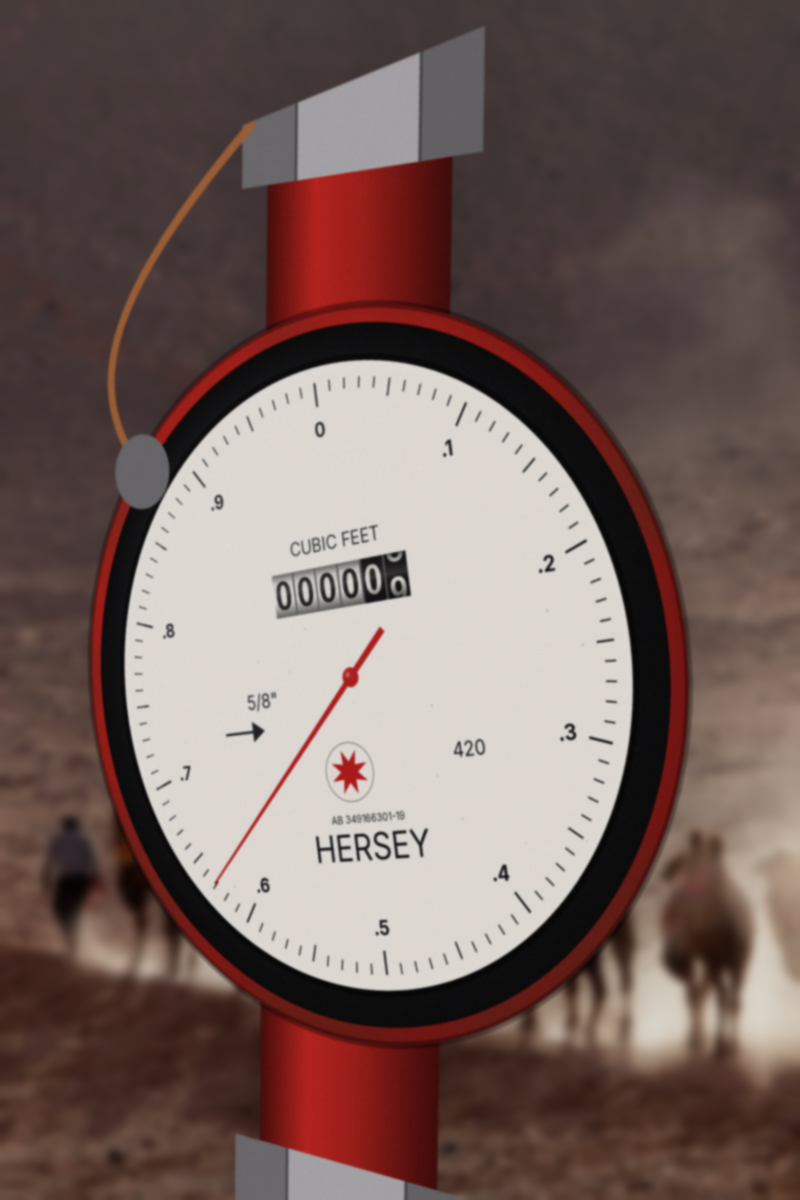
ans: {"value": 8.63, "unit": "ft³"}
